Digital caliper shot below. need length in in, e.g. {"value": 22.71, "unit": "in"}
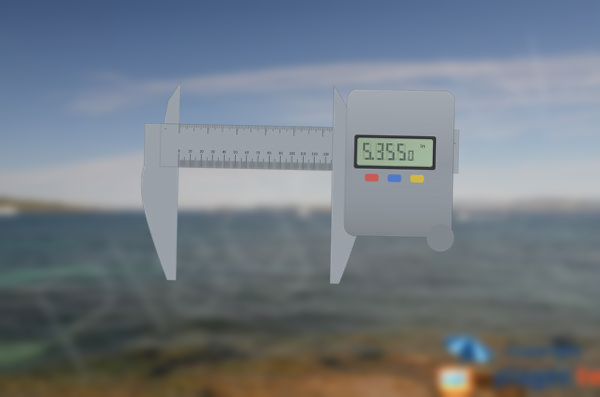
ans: {"value": 5.3550, "unit": "in"}
